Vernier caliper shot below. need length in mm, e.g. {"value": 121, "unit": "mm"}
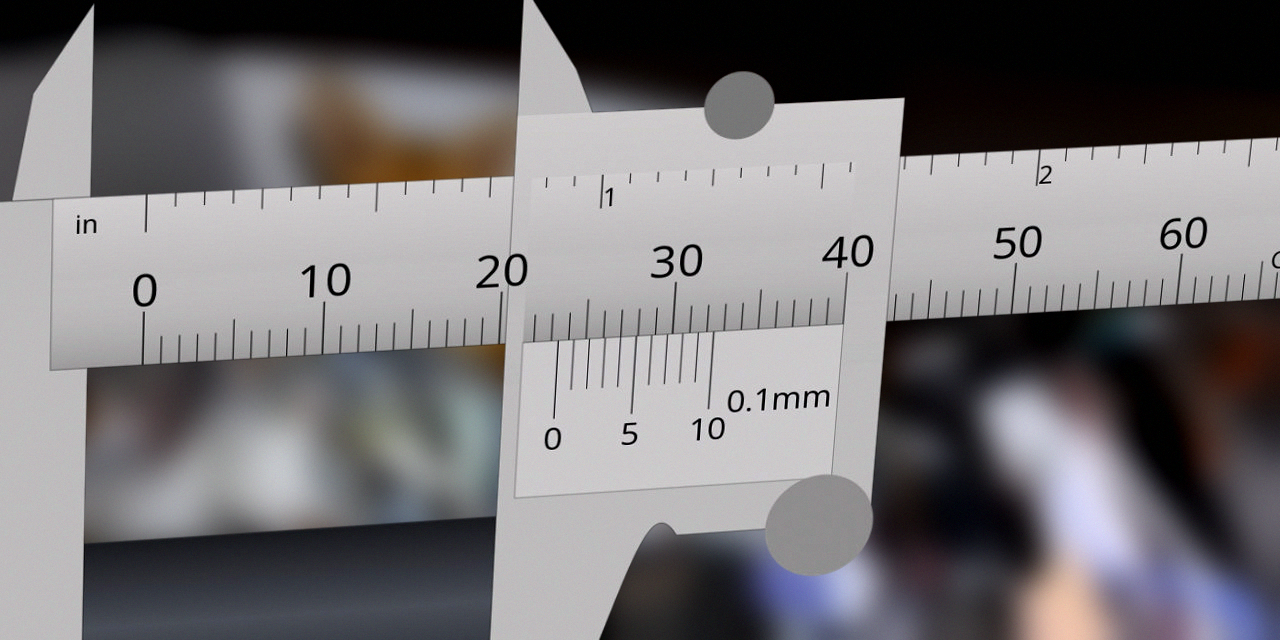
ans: {"value": 23.4, "unit": "mm"}
